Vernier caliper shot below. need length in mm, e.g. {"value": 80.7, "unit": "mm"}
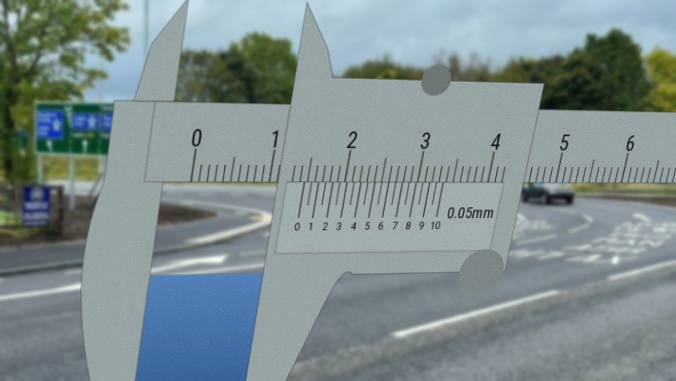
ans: {"value": 14.6, "unit": "mm"}
